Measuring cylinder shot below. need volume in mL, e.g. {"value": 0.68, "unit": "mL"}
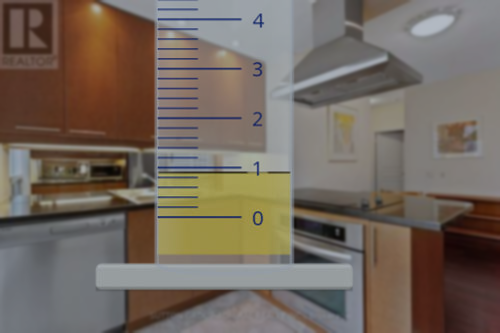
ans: {"value": 0.9, "unit": "mL"}
